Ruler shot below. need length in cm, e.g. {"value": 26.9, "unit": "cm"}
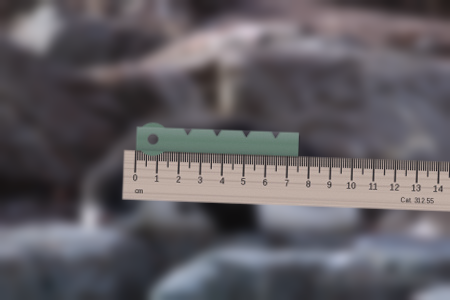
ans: {"value": 7.5, "unit": "cm"}
